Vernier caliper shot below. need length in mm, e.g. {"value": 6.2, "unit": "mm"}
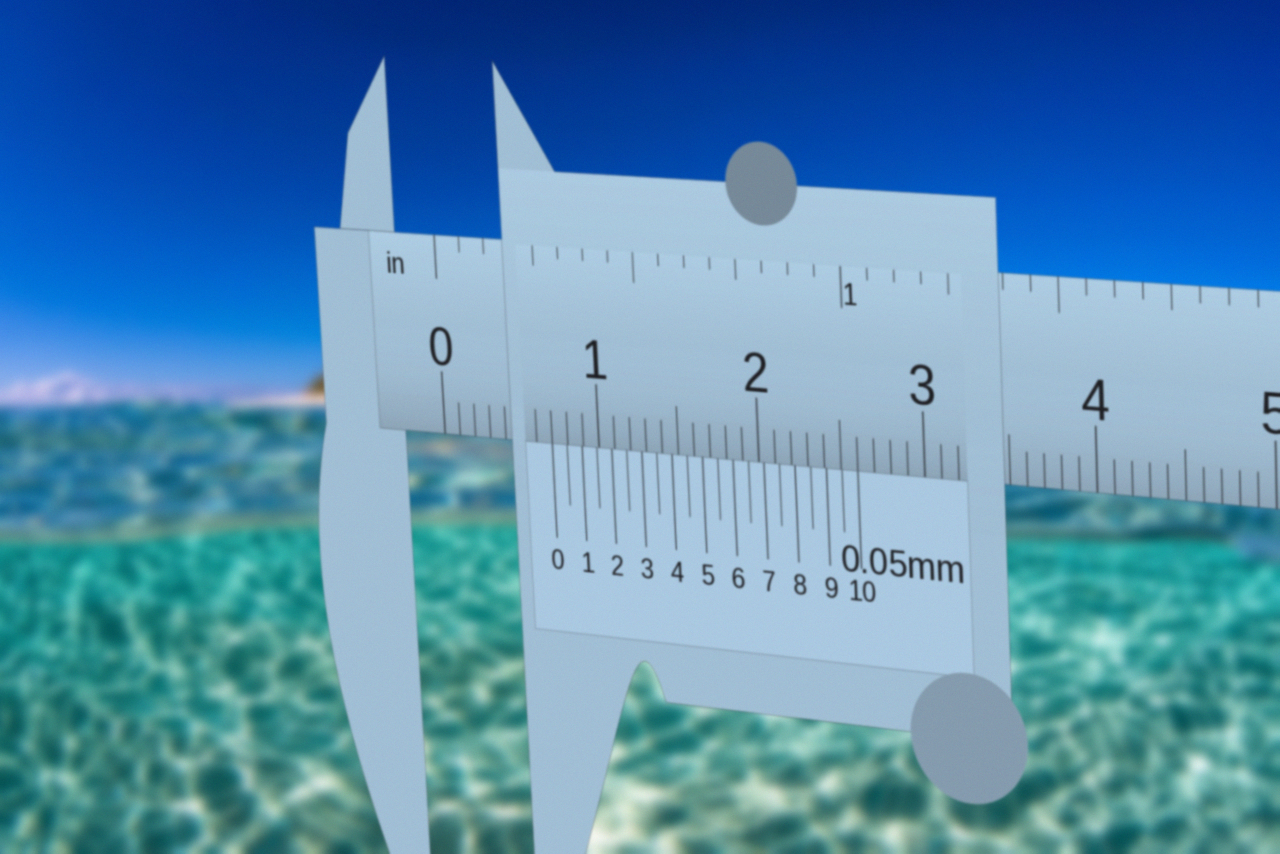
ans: {"value": 7.0, "unit": "mm"}
